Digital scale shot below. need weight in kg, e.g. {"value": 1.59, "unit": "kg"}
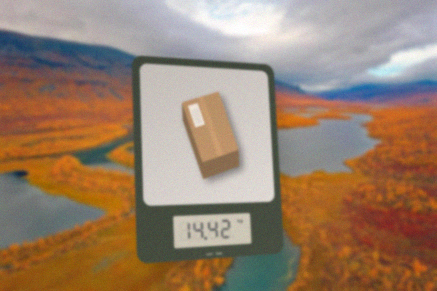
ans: {"value": 14.42, "unit": "kg"}
